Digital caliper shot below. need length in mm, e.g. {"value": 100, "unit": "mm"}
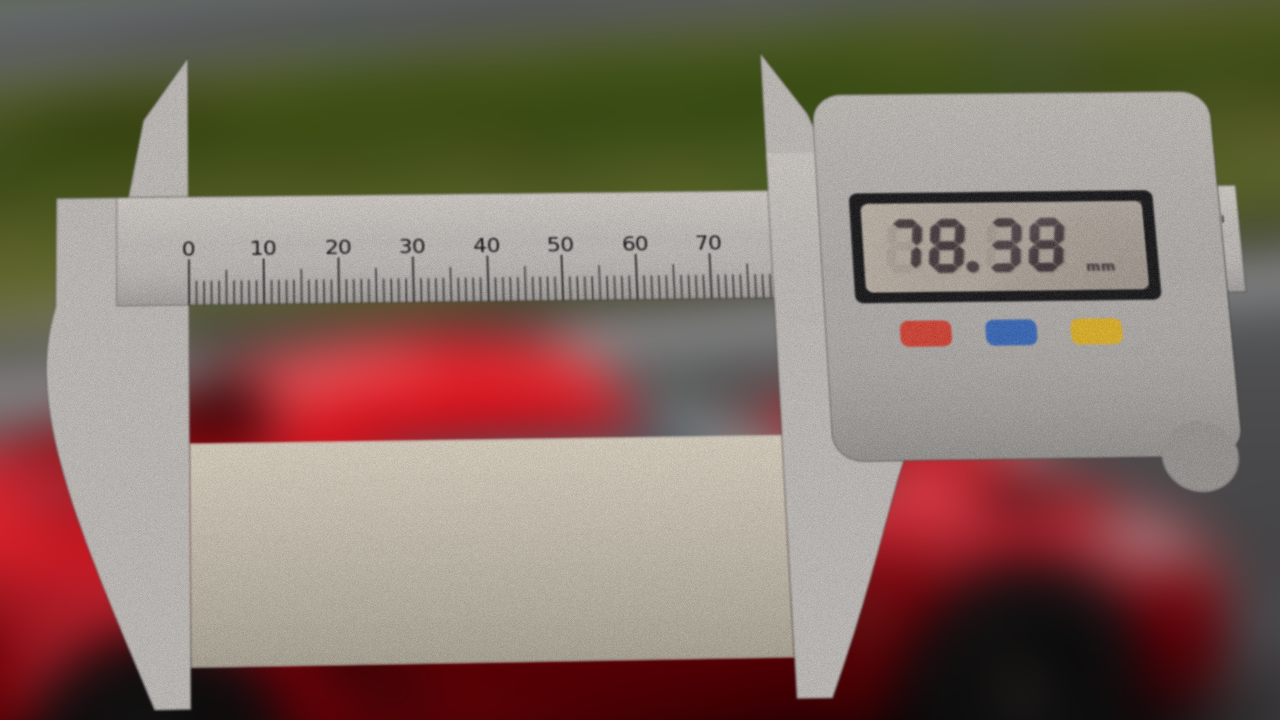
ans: {"value": 78.38, "unit": "mm"}
